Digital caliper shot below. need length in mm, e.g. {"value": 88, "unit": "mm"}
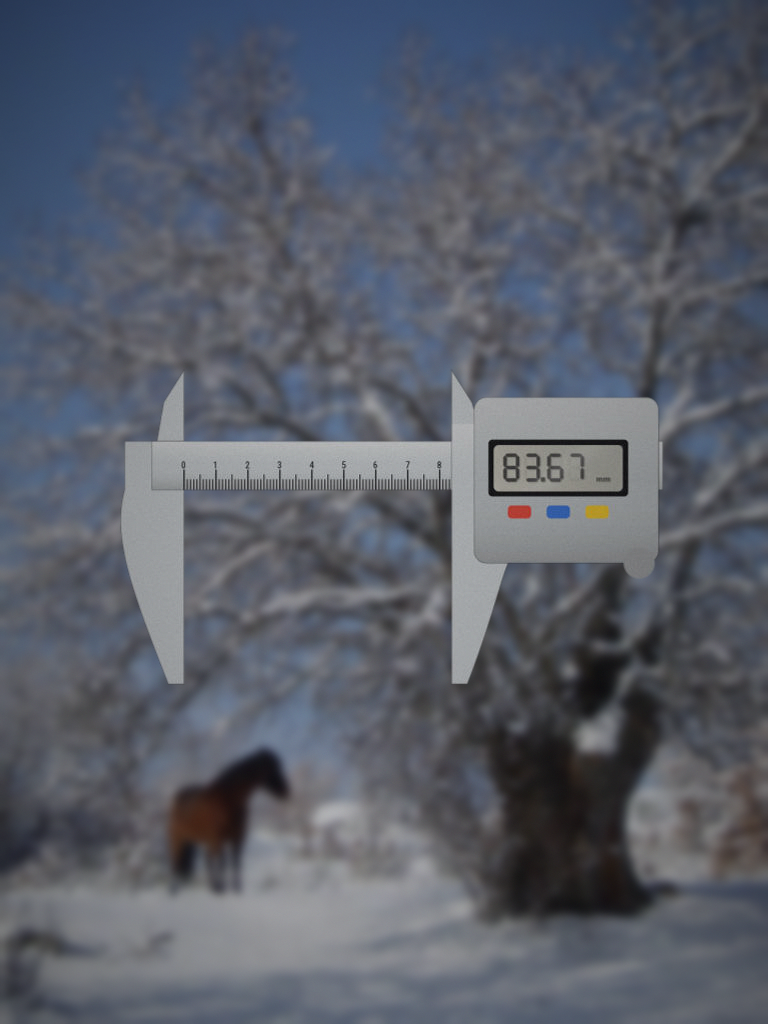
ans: {"value": 83.67, "unit": "mm"}
